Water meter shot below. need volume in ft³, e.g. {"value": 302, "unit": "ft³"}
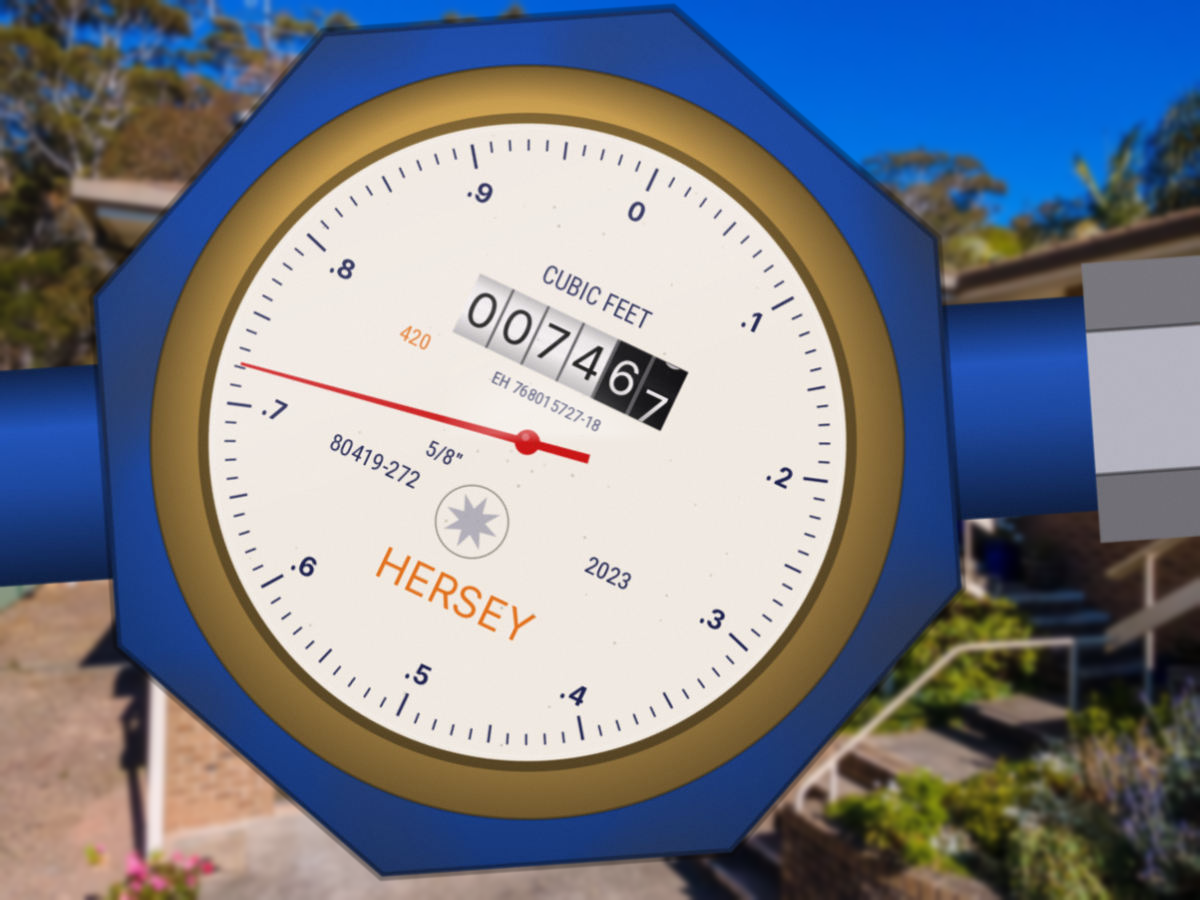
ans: {"value": 7466.72, "unit": "ft³"}
